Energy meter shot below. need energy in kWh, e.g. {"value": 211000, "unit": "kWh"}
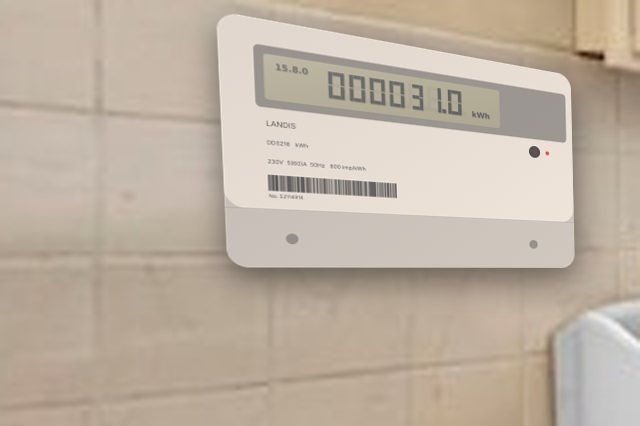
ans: {"value": 31.0, "unit": "kWh"}
